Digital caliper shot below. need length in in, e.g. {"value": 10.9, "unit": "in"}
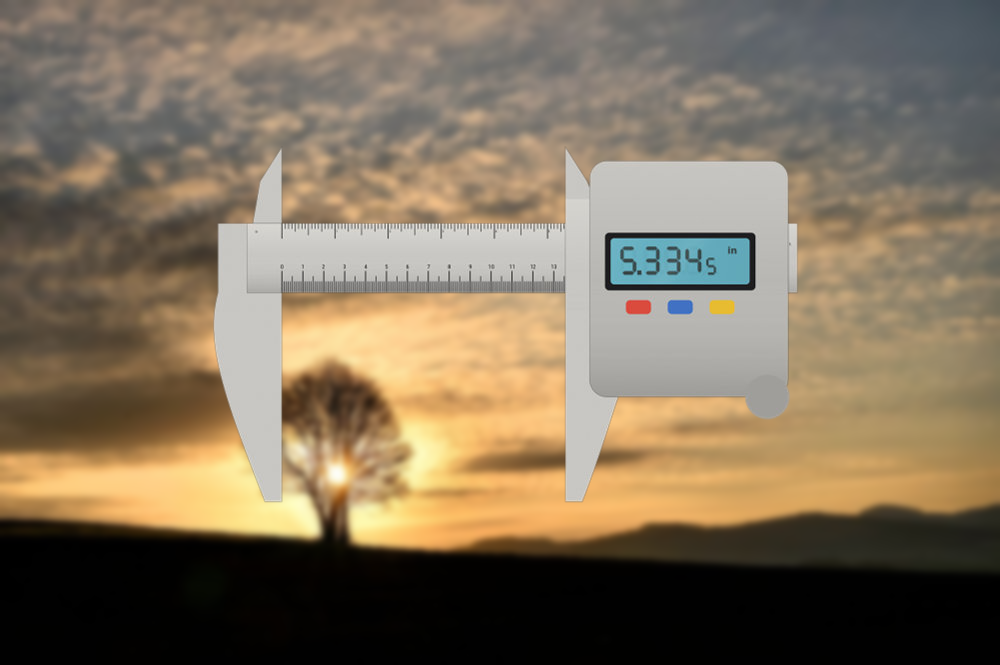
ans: {"value": 5.3345, "unit": "in"}
